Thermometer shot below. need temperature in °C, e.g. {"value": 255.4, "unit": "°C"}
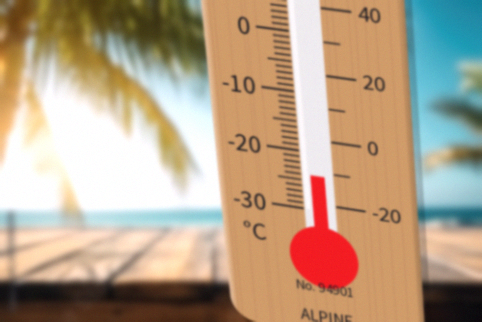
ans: {"value": -24, "unit": "°C"}
